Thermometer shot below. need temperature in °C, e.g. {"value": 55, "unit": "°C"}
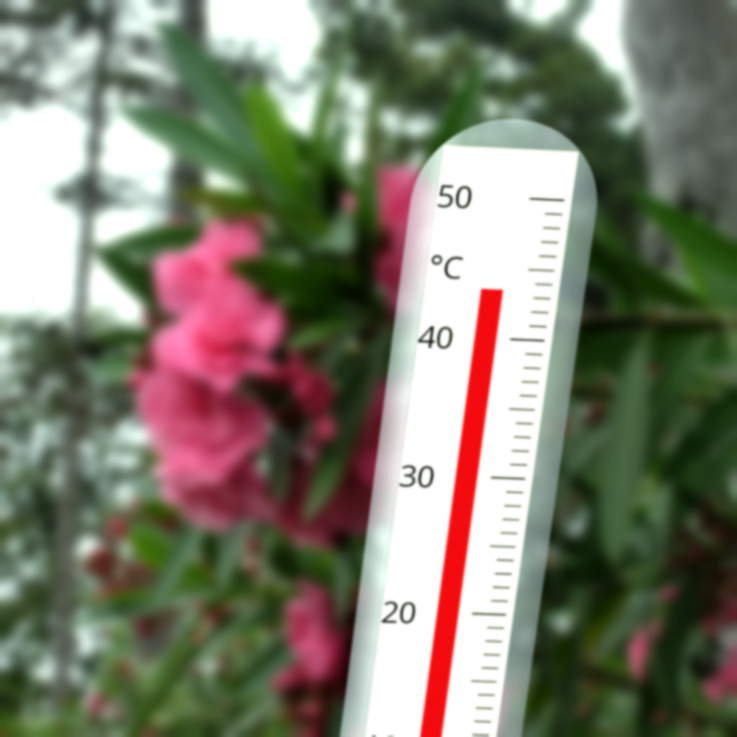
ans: {"value": 43.5, "unit": "°C"}
